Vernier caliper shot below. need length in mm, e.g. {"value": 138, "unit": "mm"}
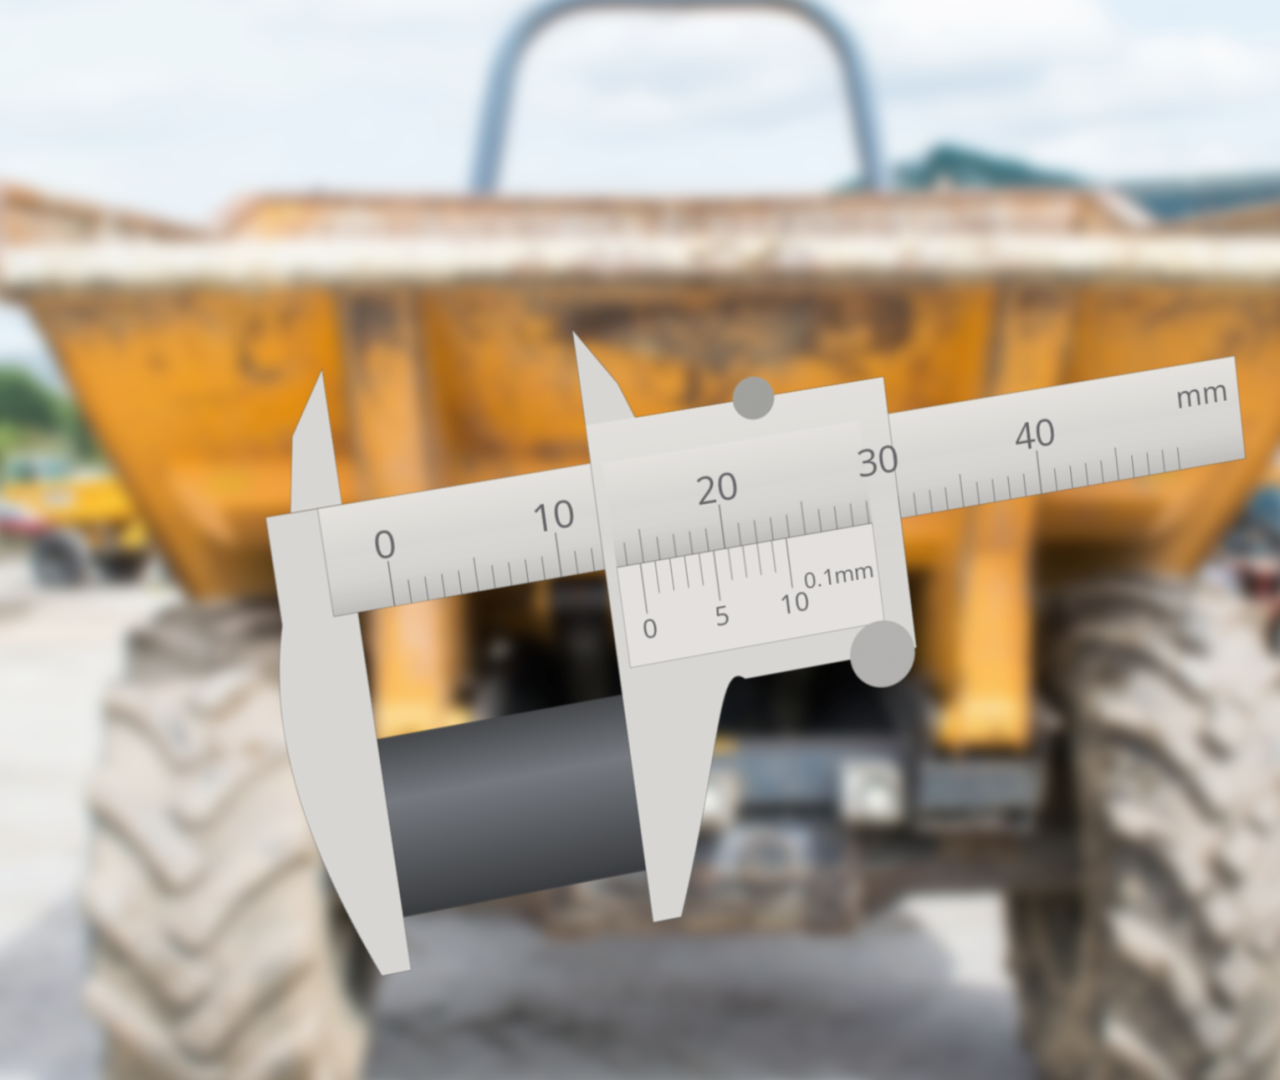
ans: {"value": 14.8, "unit": "mm"}
